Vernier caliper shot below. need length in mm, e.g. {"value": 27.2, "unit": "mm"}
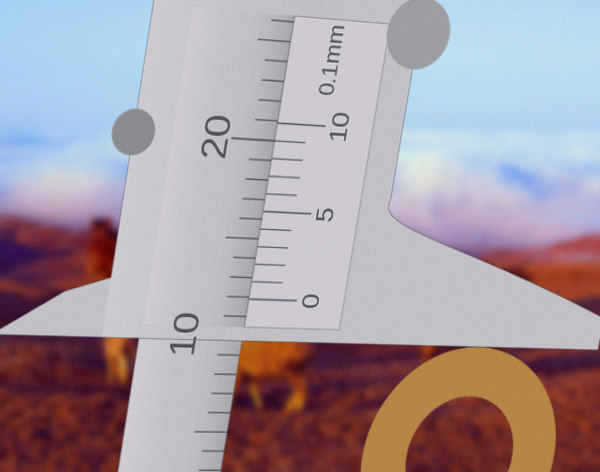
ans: {"value": 11.9, "unit": "mm"}
